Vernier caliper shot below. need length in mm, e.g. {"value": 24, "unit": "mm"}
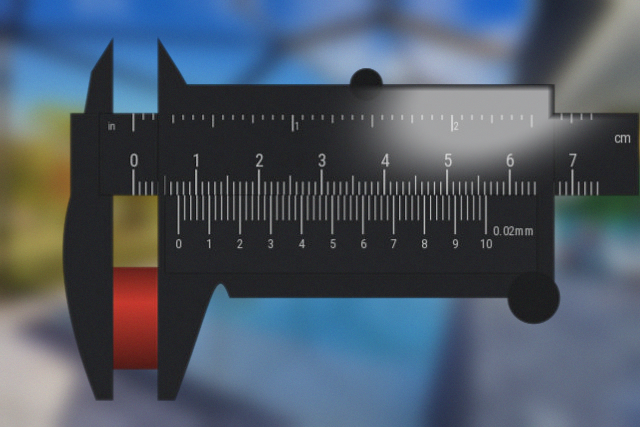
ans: {"value": 7.2, "unit": "mm"}
